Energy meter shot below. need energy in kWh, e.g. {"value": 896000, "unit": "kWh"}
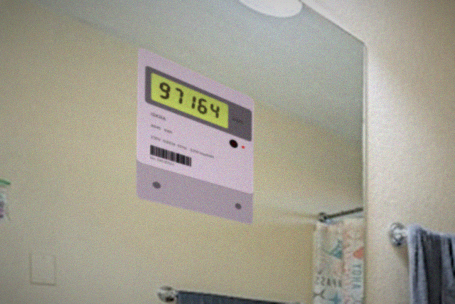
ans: {"value": 97164, "unit": "kWh"}
